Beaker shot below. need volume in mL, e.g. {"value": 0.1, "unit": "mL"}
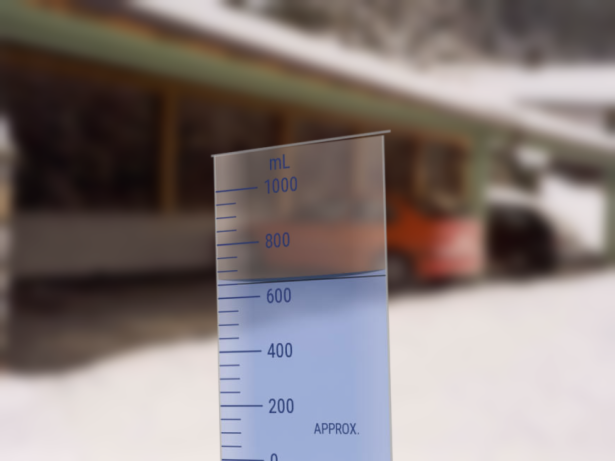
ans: {"value": 650, "unit": "mL"}
